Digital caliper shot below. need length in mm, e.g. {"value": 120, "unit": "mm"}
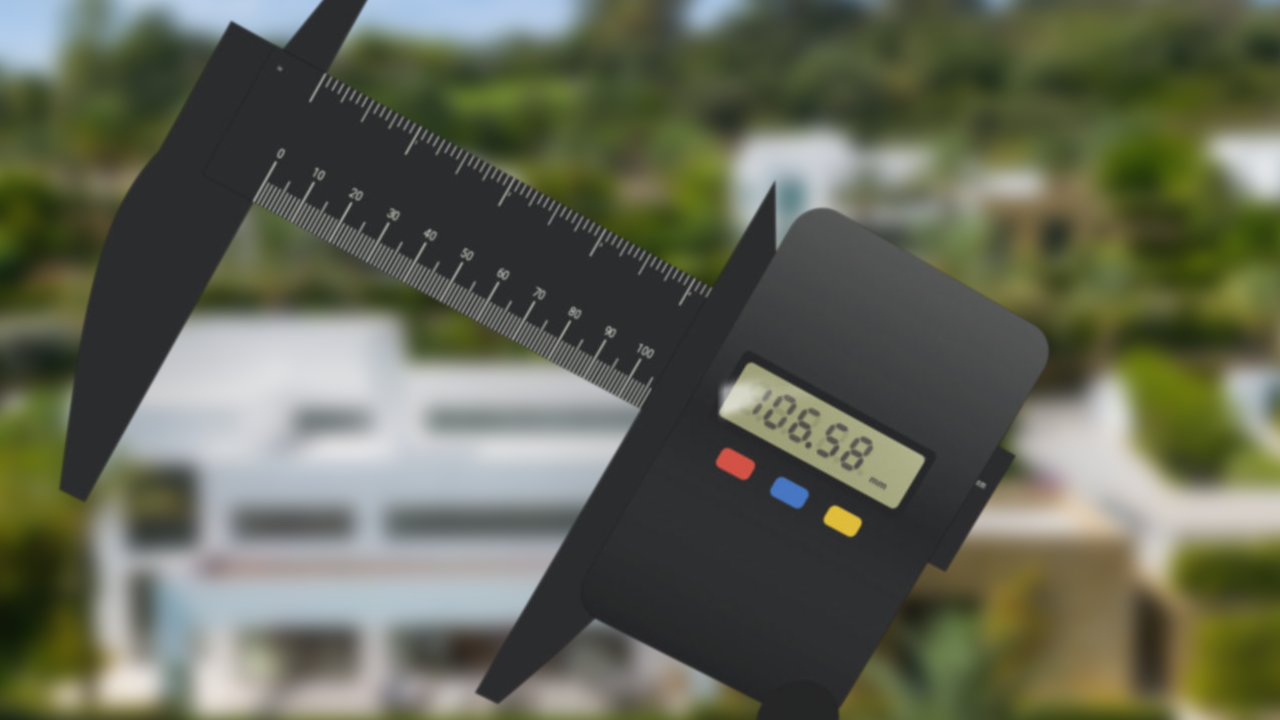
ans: {"value": 106.58, "unit": "mm"}
